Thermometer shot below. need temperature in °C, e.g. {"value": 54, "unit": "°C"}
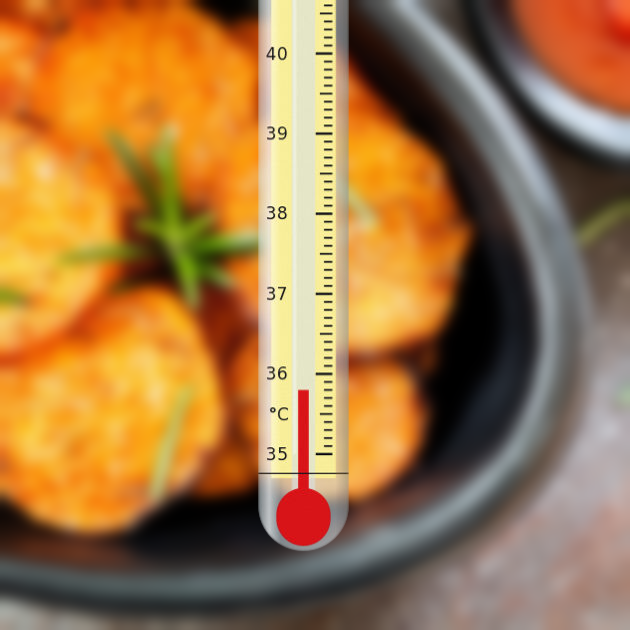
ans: {"value": 35.8, "unit": "°C"}
